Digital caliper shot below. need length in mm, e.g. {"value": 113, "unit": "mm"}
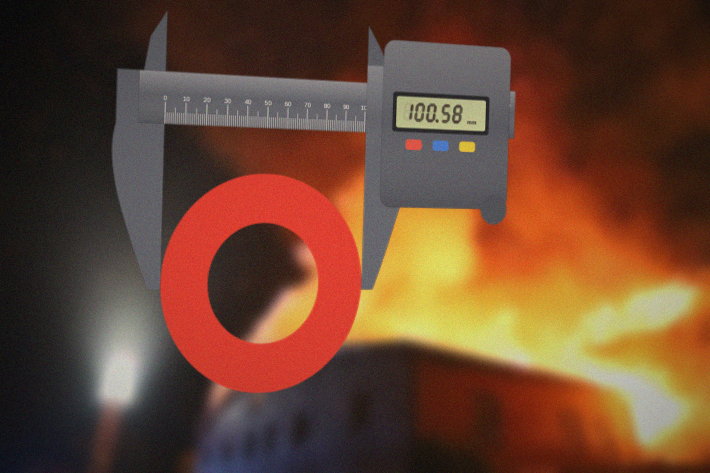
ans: {"value": 100.58, "unit": "mm"}
